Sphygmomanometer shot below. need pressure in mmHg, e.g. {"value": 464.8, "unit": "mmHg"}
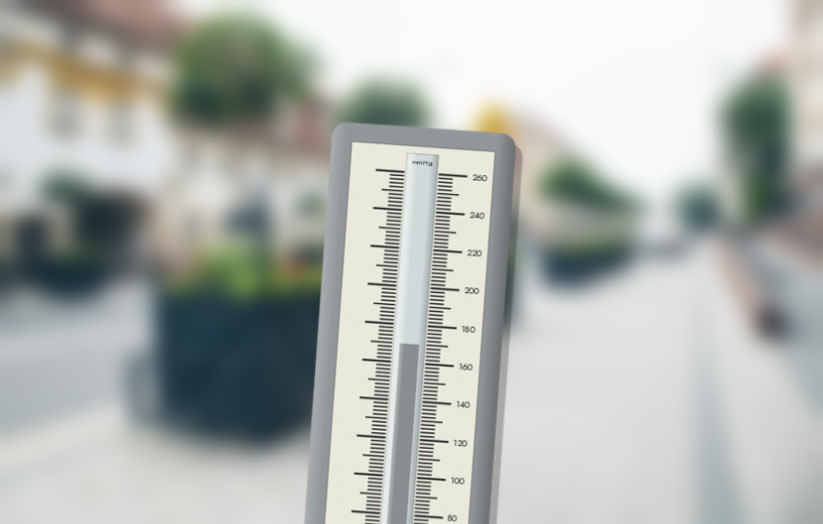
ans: {"value": 170, "unit": "mmHg"}
